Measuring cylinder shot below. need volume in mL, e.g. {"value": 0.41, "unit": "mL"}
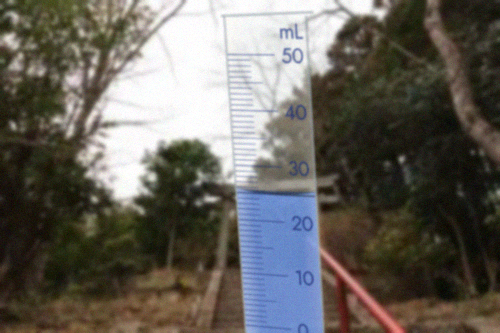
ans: {"value": 25, "unit": "mL"}
